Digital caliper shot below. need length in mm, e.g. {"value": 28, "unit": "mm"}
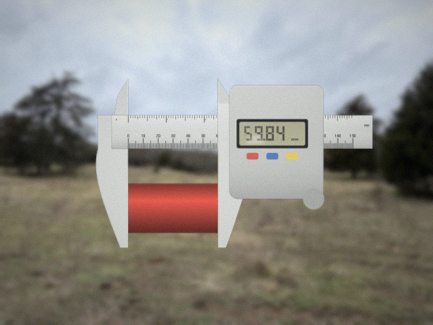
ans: {"value": 59.84, "unit": "mm"}
